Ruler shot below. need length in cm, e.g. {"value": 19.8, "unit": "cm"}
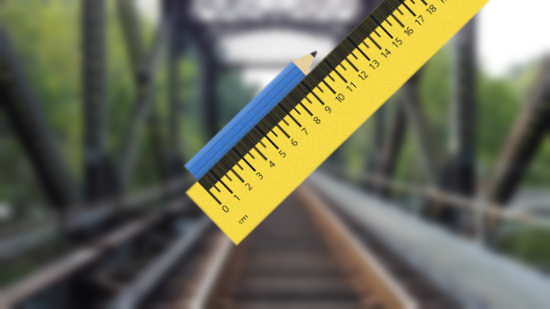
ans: {"value": 11, "unit": "cm"}
